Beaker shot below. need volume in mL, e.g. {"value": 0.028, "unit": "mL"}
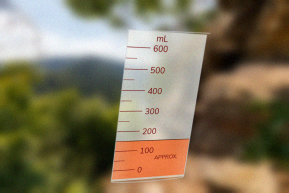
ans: {"value": 150, "unit": "mL"}
